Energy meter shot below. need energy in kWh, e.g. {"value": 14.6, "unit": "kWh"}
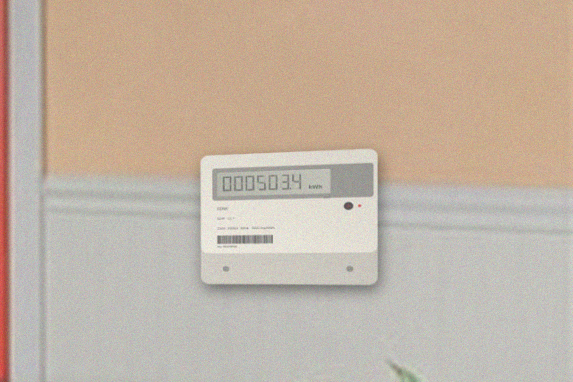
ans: {"value": 503.4, "unit": "kWh"}
